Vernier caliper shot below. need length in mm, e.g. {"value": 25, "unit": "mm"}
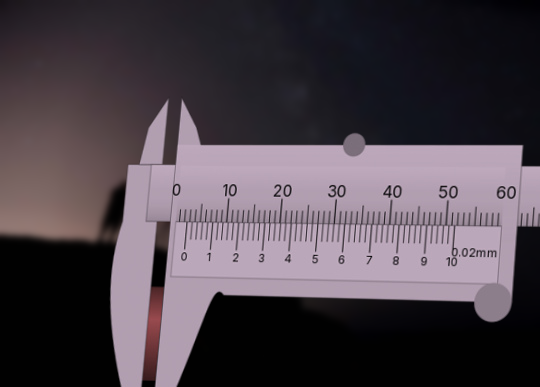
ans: {"value": 2.5, "unit": "mm"}
